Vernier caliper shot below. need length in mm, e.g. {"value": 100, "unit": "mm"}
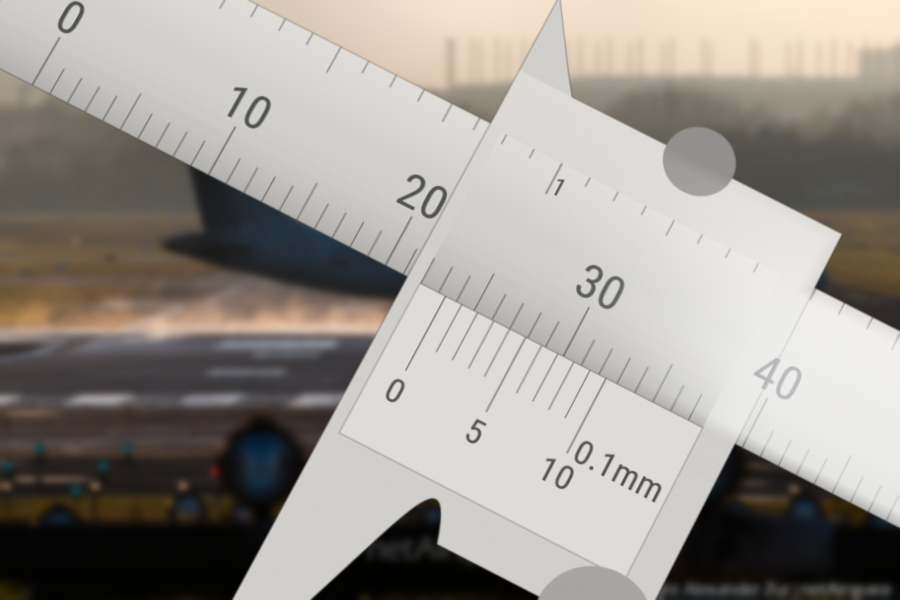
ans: {"value": 23.4, "unit": "mm"}
